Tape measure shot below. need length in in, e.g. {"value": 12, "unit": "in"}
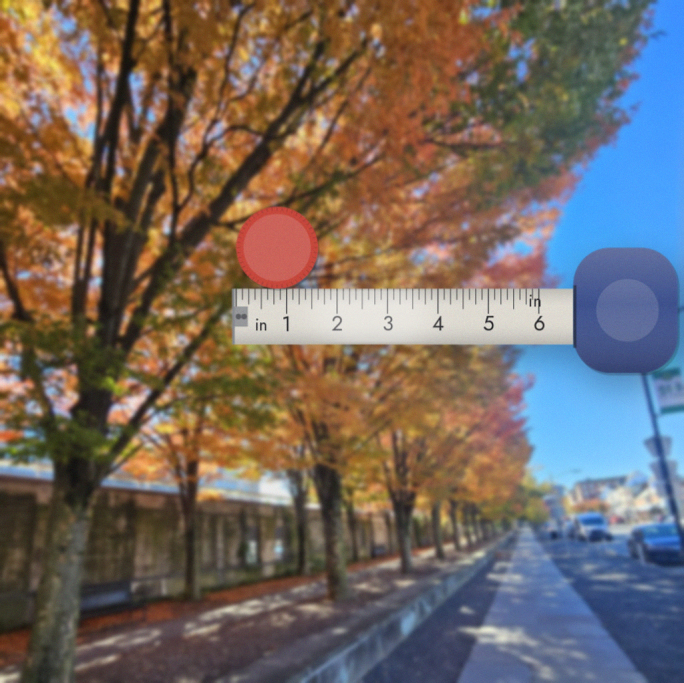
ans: {"value": 1.625, "unit": "in"}
